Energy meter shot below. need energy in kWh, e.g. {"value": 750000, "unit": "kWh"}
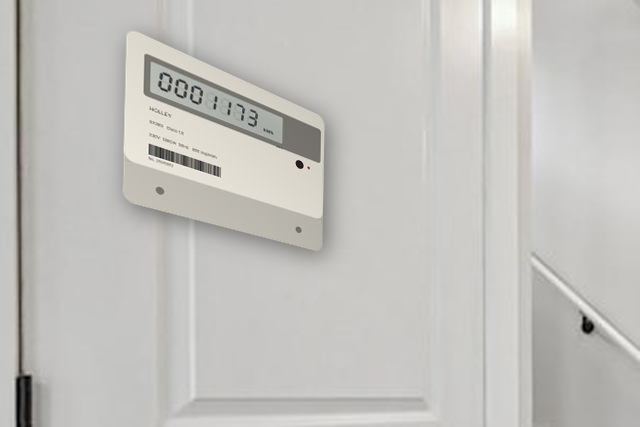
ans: {"value": 1173, "unit": "kWh"}
